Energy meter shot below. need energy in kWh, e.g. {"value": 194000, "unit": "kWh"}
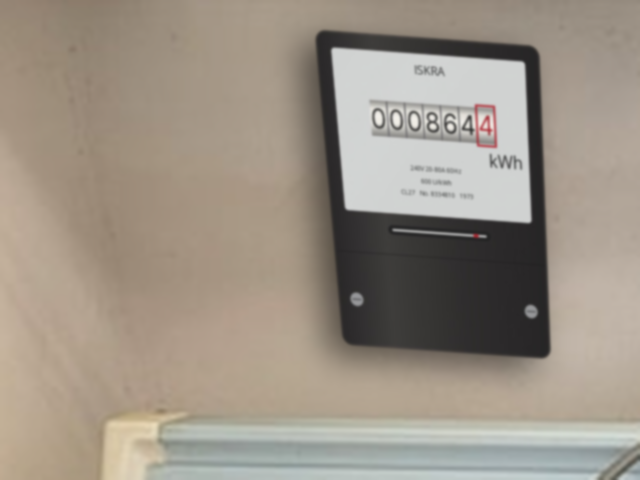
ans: {"value": 864.4, "unit": "kWh"}
